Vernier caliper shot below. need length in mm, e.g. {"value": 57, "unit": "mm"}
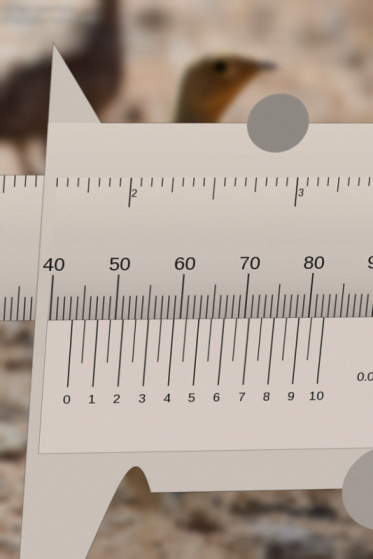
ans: {"value": 43.4, "unit": "mm"}
